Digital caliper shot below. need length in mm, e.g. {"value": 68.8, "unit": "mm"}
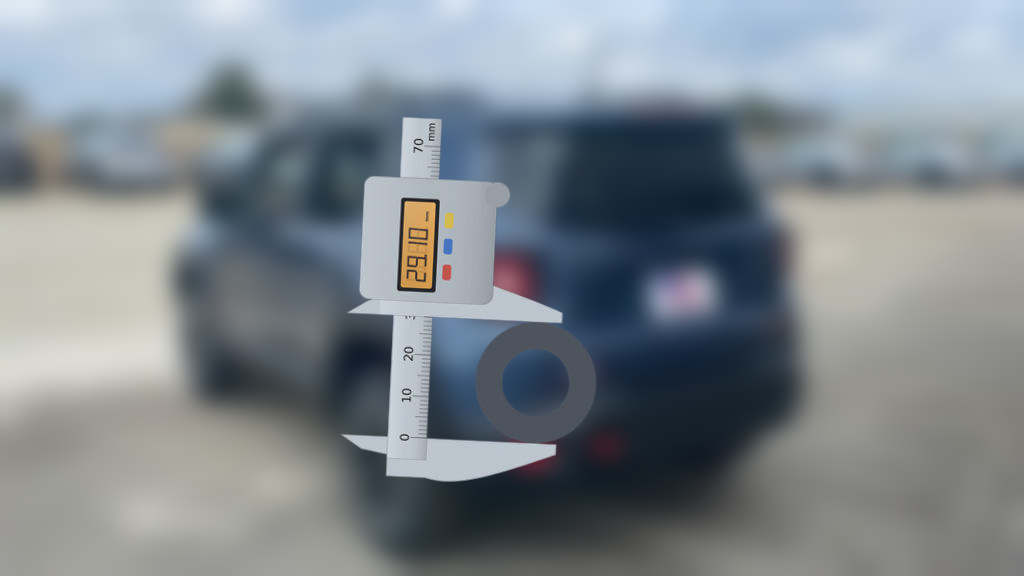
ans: {"value": 29.10, "unit": "mm"}
